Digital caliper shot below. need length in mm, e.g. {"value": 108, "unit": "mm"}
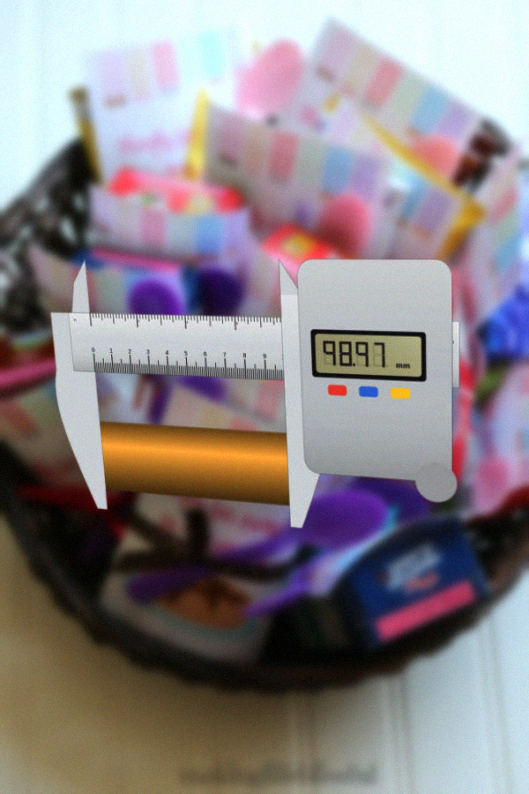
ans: {"value": 98.97, "unit": "mm"}
